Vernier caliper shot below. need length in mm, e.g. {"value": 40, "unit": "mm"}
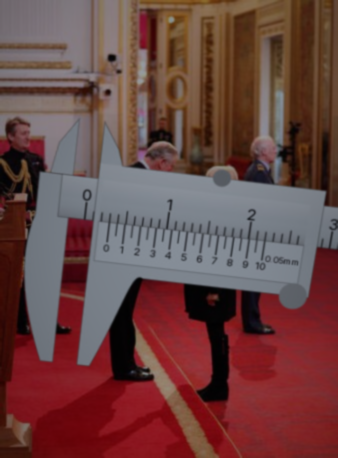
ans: {"value": 3.0, "unit": "mm"}
